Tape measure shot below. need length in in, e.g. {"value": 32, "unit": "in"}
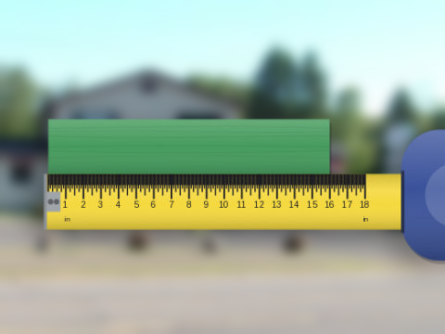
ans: {"value": 16, "unit": "in"}
